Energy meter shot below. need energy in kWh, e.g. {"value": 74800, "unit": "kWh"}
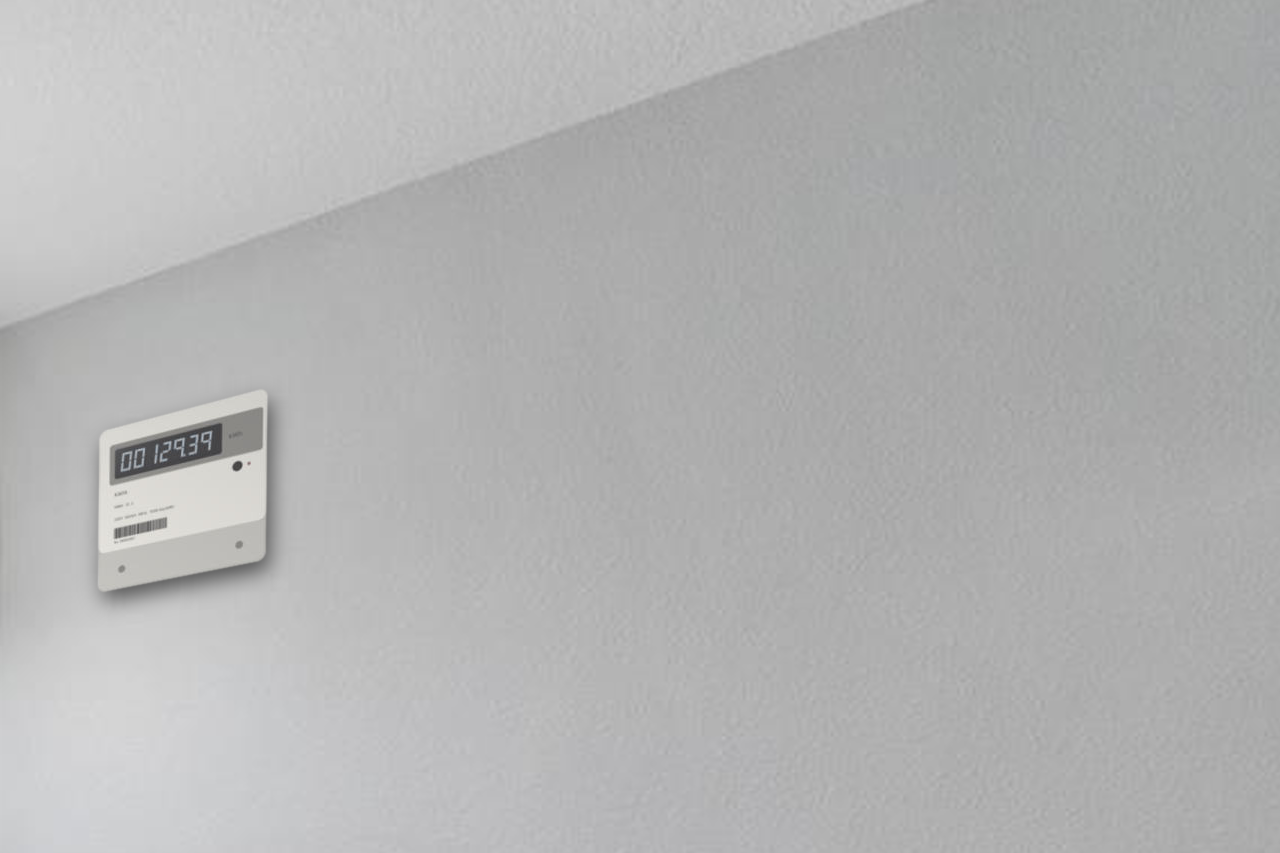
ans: {"value": 129.39, "unit": "kWh"}
